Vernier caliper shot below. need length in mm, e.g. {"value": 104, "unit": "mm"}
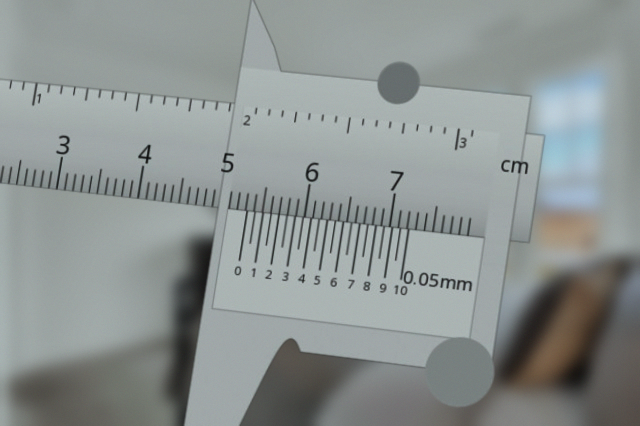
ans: {"value": 53.2, "unit": "mm"}
